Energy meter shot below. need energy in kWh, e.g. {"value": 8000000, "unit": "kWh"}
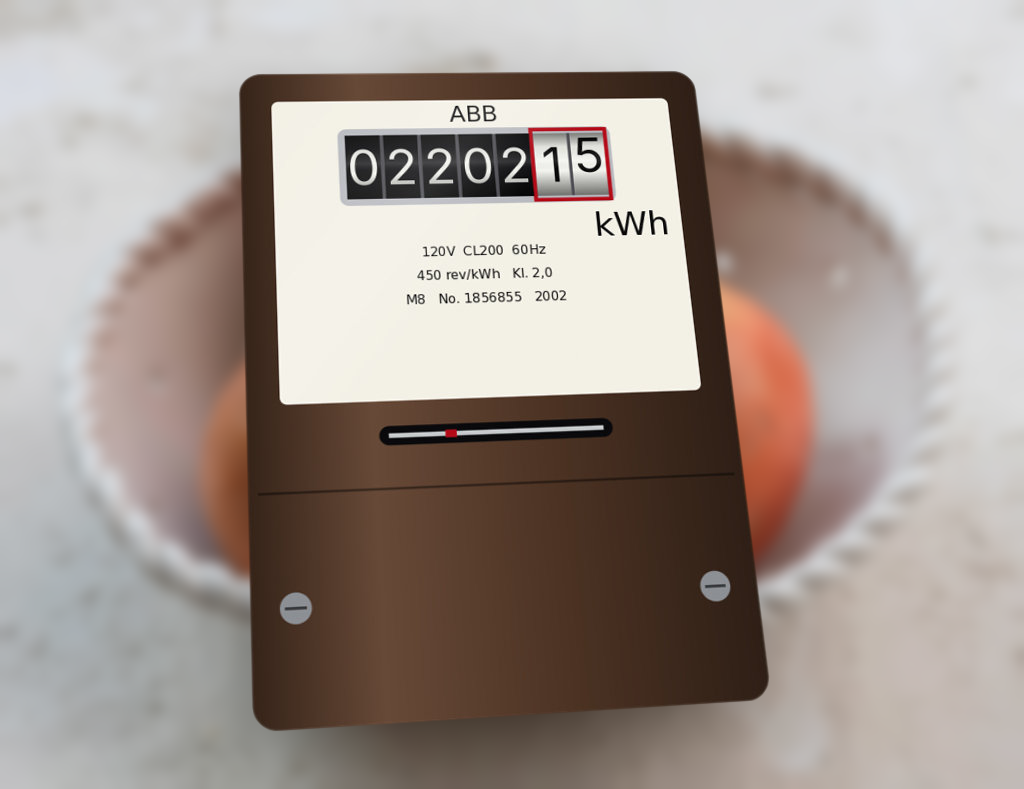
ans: {"value": 2202.15, "unit": "kWh"}
